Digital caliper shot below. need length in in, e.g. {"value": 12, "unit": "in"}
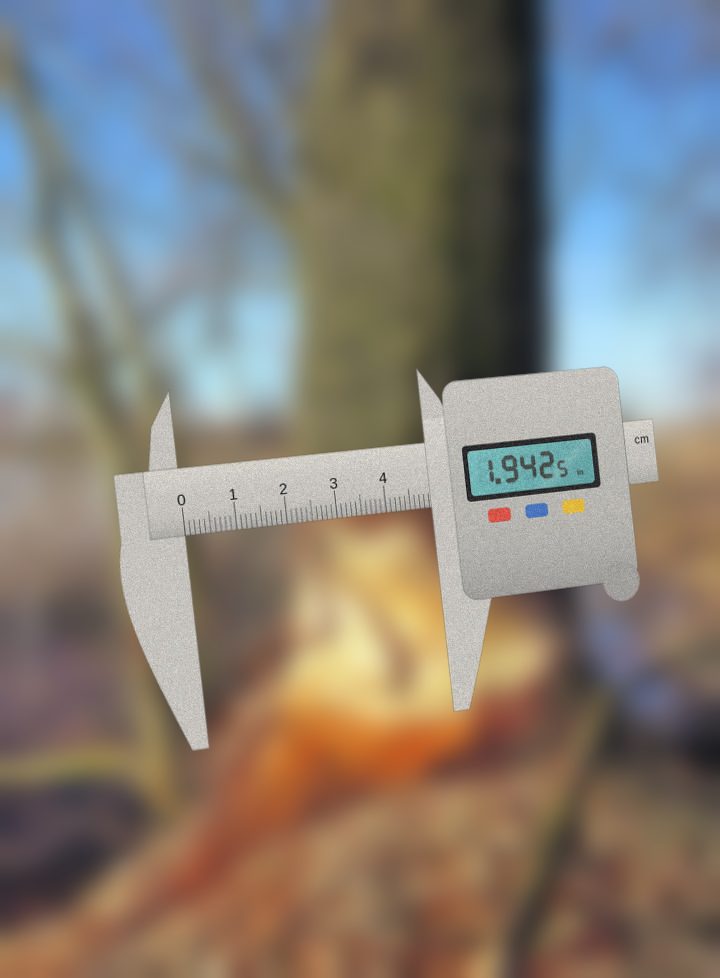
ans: {"value": 1.9425, "unit": "in"}
